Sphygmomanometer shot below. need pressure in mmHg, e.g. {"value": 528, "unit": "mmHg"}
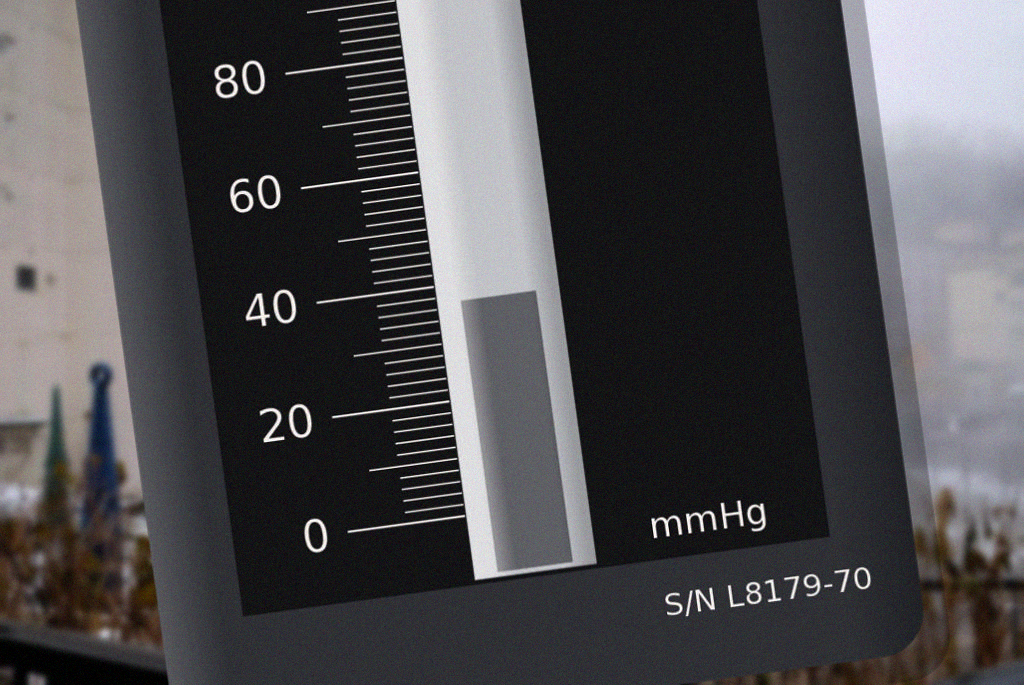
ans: {"value": 37, "unit": "mmHg"}
